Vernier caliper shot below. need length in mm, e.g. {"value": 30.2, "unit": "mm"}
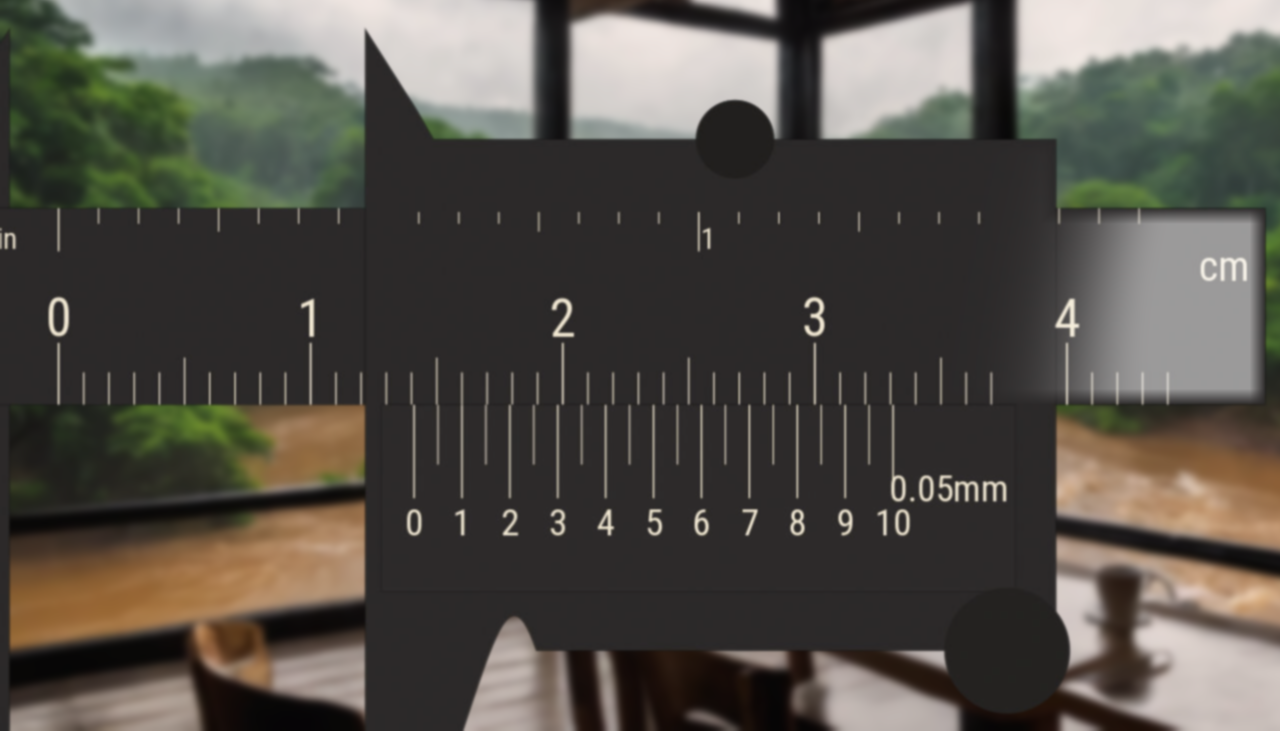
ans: {"value": 14.1, "unit": "mm"}
